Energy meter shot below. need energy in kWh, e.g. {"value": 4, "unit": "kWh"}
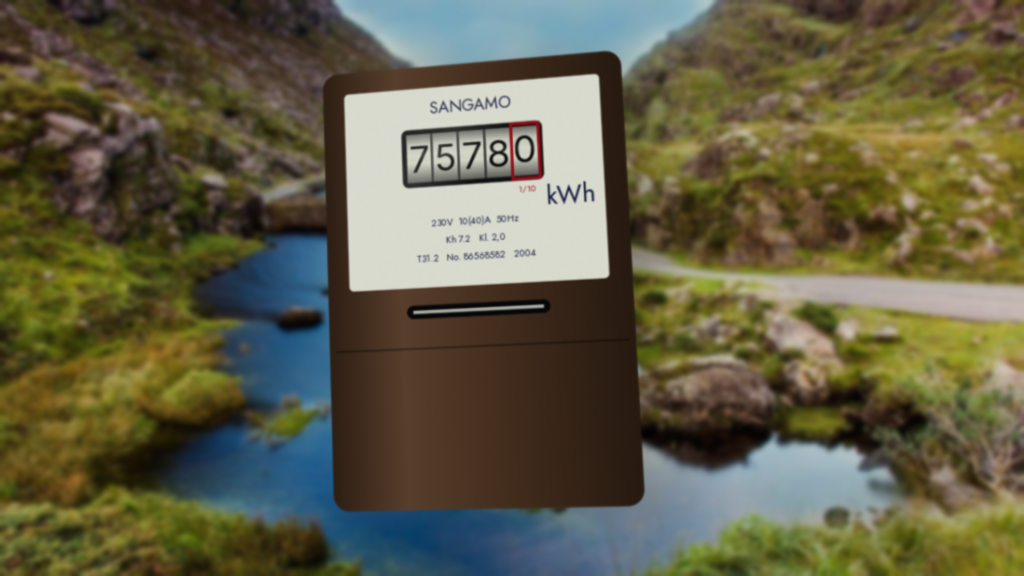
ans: {"value": 7578.0, "unit": "kWh"}
